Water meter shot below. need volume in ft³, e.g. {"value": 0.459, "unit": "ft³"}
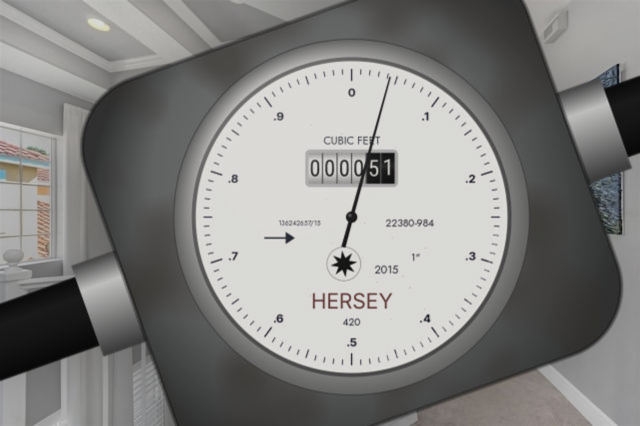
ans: {"value": 51.04, "unit": "ft³"}
